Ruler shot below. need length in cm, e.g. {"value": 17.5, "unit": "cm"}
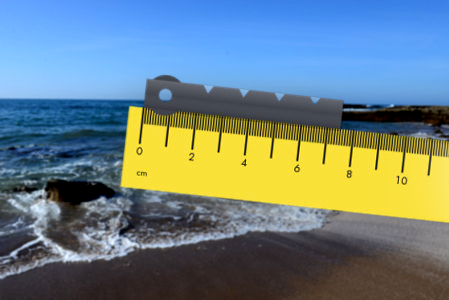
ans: {"value": 7.5, "unit": "cm"}
